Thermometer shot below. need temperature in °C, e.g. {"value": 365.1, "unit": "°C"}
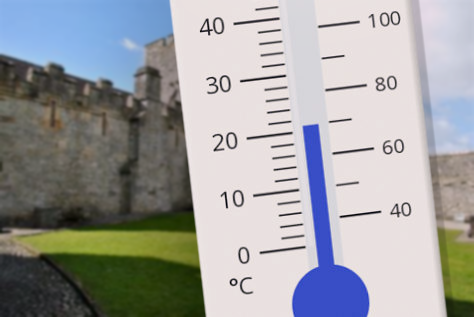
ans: {"value": 21, "unit": "°C"}
